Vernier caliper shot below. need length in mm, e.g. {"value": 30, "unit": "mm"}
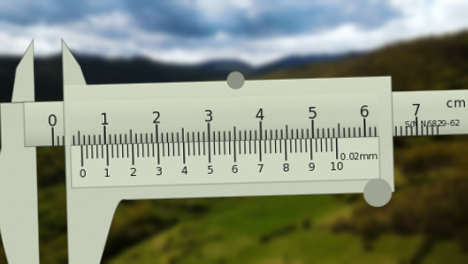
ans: {"value": 5.5, "unit": "mm"}
